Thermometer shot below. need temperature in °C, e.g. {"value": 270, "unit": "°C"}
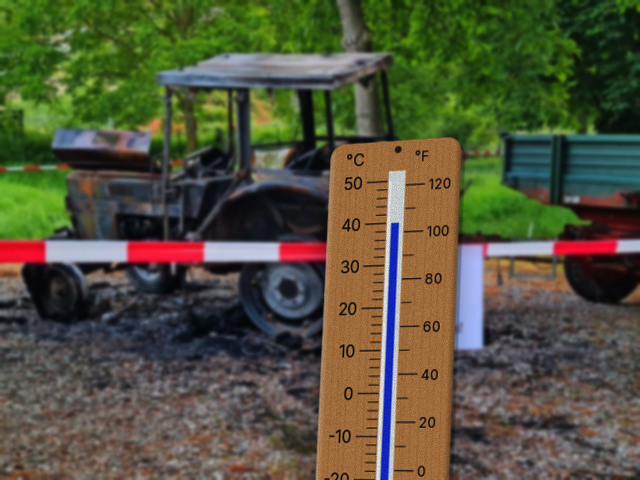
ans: {"value": 40, "unit": "°C"}
